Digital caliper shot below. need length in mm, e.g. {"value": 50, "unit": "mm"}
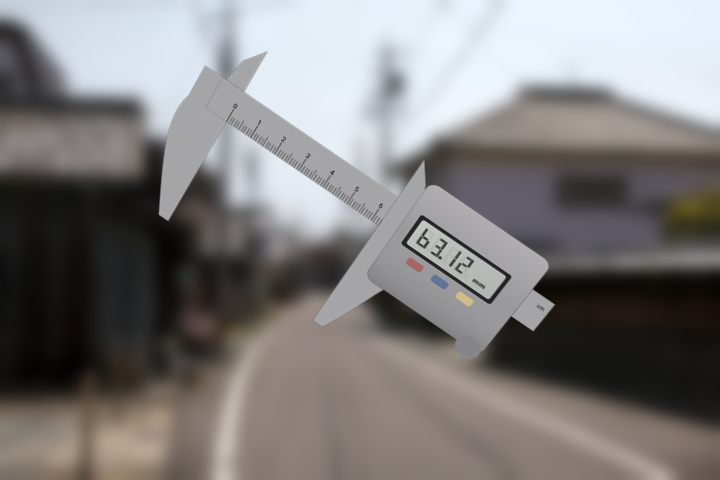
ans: {"value": 63.12, "unit": "mm"}
